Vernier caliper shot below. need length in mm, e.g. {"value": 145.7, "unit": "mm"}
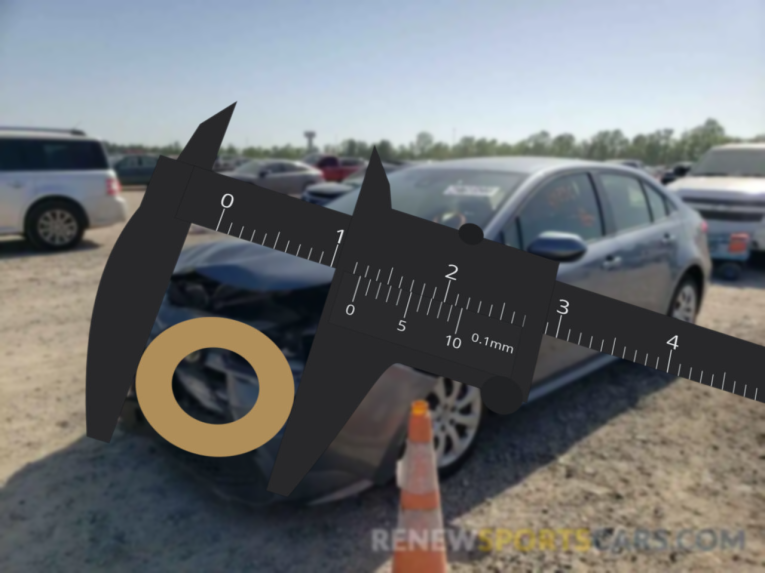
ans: {"value": 12.6, "unit": "mm"}
